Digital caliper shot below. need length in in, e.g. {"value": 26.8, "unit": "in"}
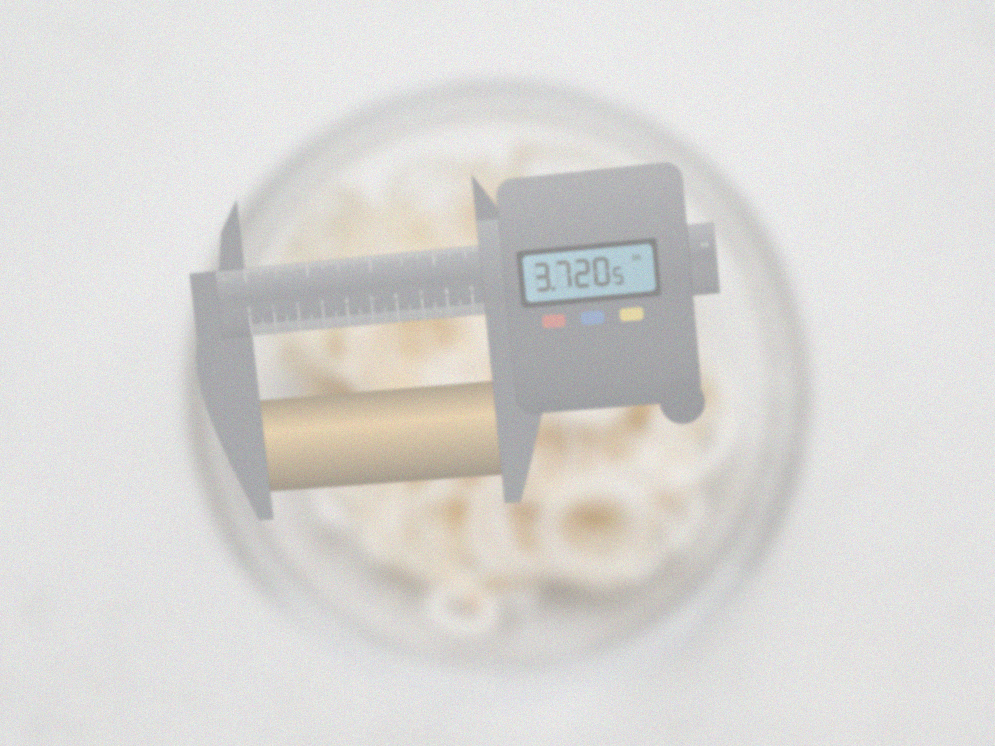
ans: {"value": 3.7205, "unit": "in"}
